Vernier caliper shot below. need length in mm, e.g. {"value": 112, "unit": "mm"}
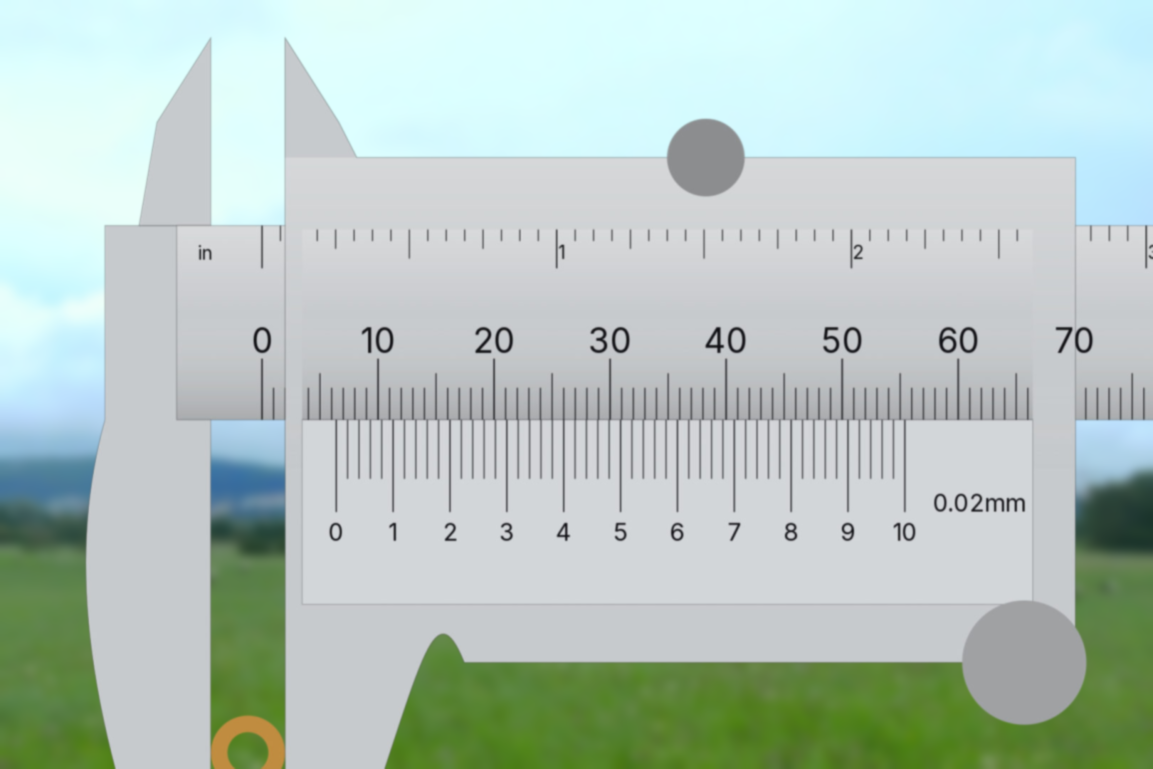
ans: {"value": 6.4, "unit": "mm"}
